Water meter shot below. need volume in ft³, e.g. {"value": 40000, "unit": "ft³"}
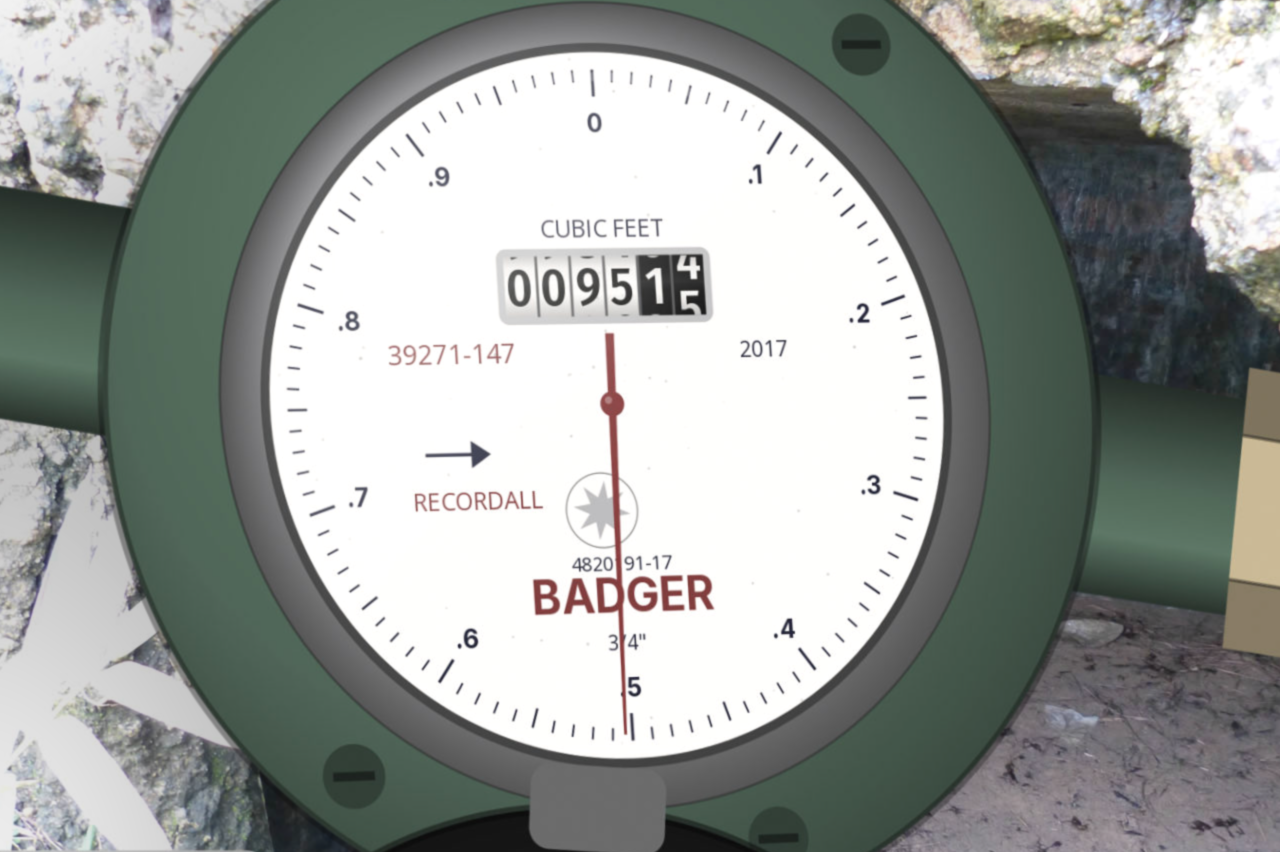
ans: {"value": 9514.50, "unit": "ft³"}
